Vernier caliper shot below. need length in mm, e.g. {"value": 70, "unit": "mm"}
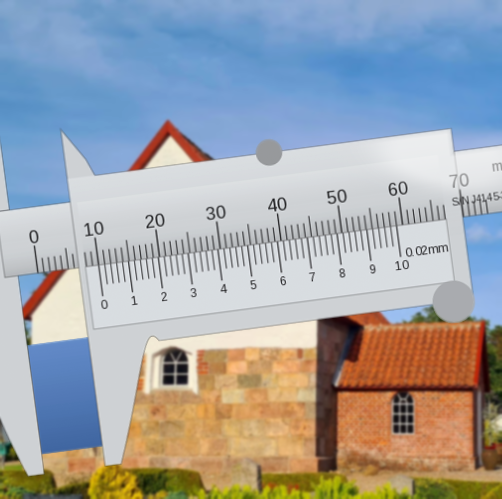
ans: {"value": 10.0, "unit": "mm"}
